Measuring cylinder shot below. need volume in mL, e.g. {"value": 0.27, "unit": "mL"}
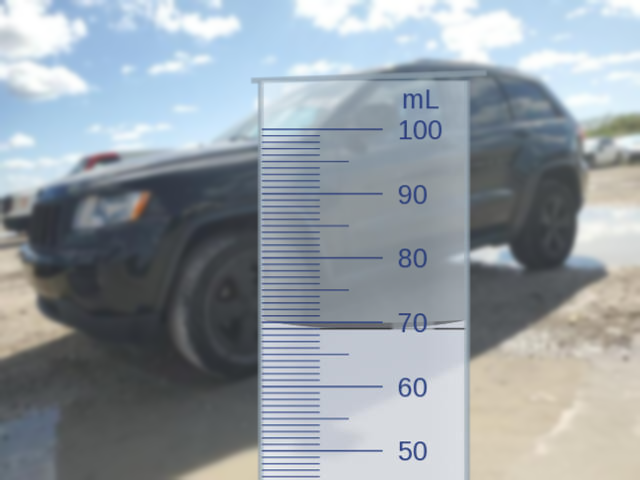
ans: {"value": 69, "unit": "mL"}
